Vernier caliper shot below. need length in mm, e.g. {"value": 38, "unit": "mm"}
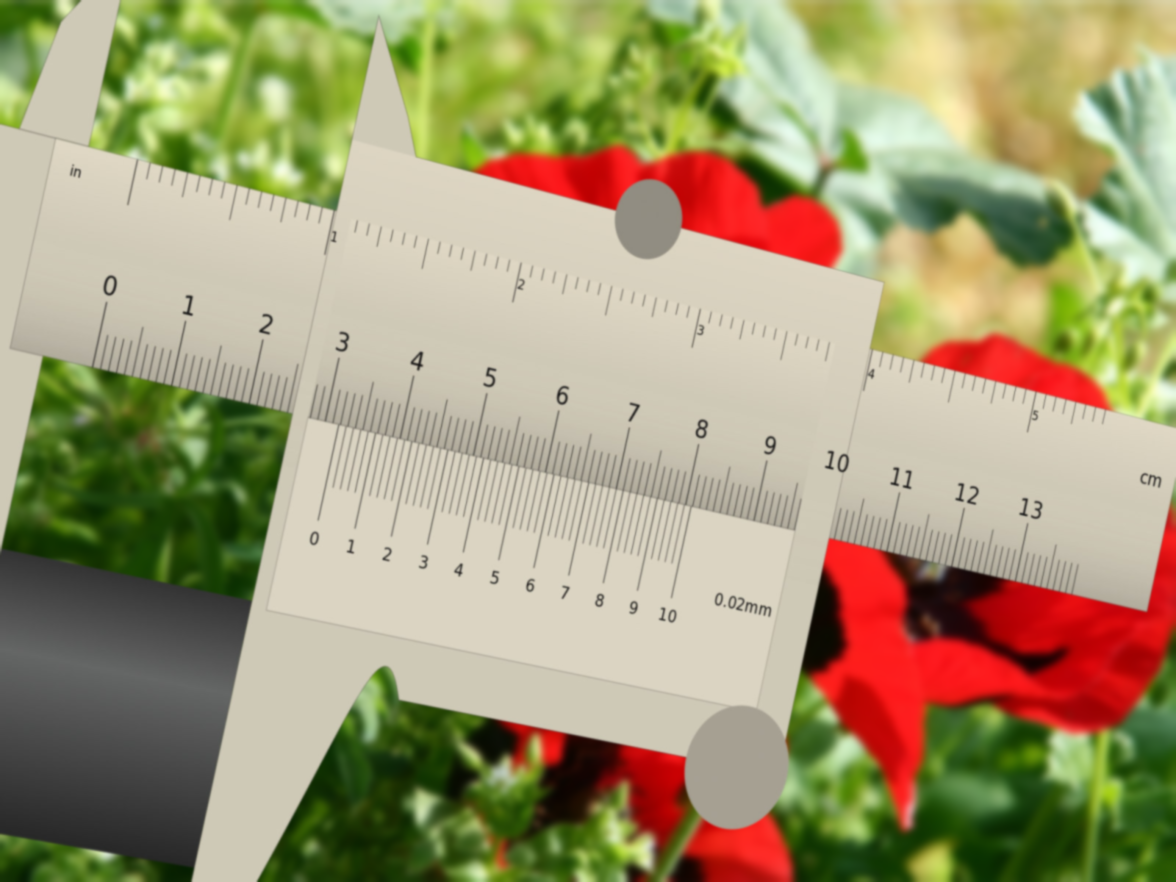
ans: {"value": 31.8, "unit": "mm"}
